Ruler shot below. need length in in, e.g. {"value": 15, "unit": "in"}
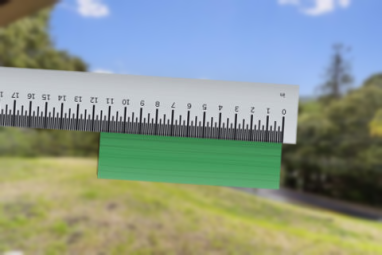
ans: {"value": 11.5, "unit": "in"}
